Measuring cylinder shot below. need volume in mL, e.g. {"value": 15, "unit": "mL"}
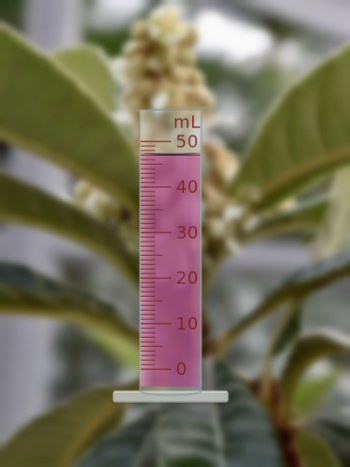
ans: {"value": 47, "unit": "mL"}
